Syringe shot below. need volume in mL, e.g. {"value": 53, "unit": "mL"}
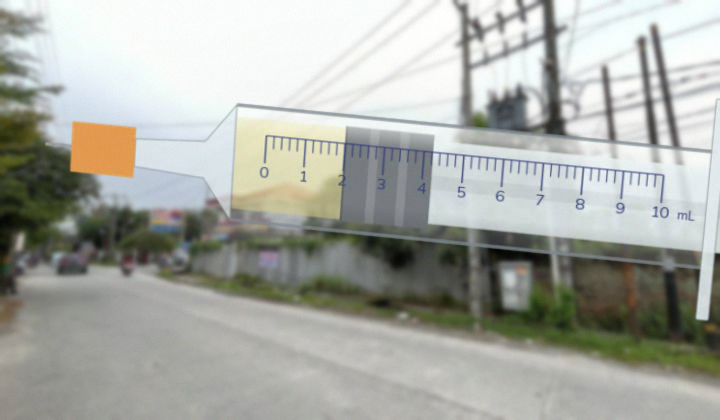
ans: {"value": 2, "unit": "mL"}
